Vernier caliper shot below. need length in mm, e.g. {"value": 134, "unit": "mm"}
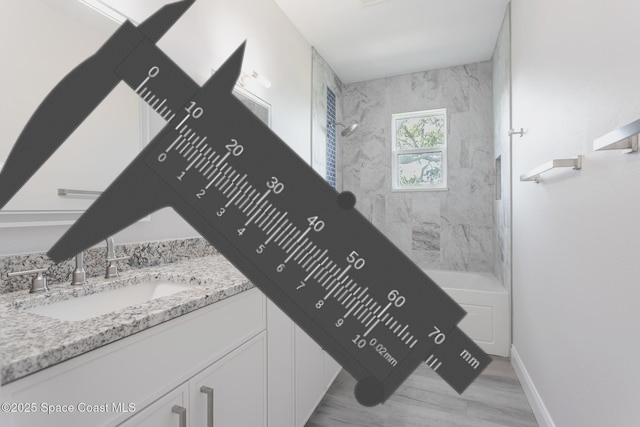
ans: {"value": 11.5, "unit": "mm"}
